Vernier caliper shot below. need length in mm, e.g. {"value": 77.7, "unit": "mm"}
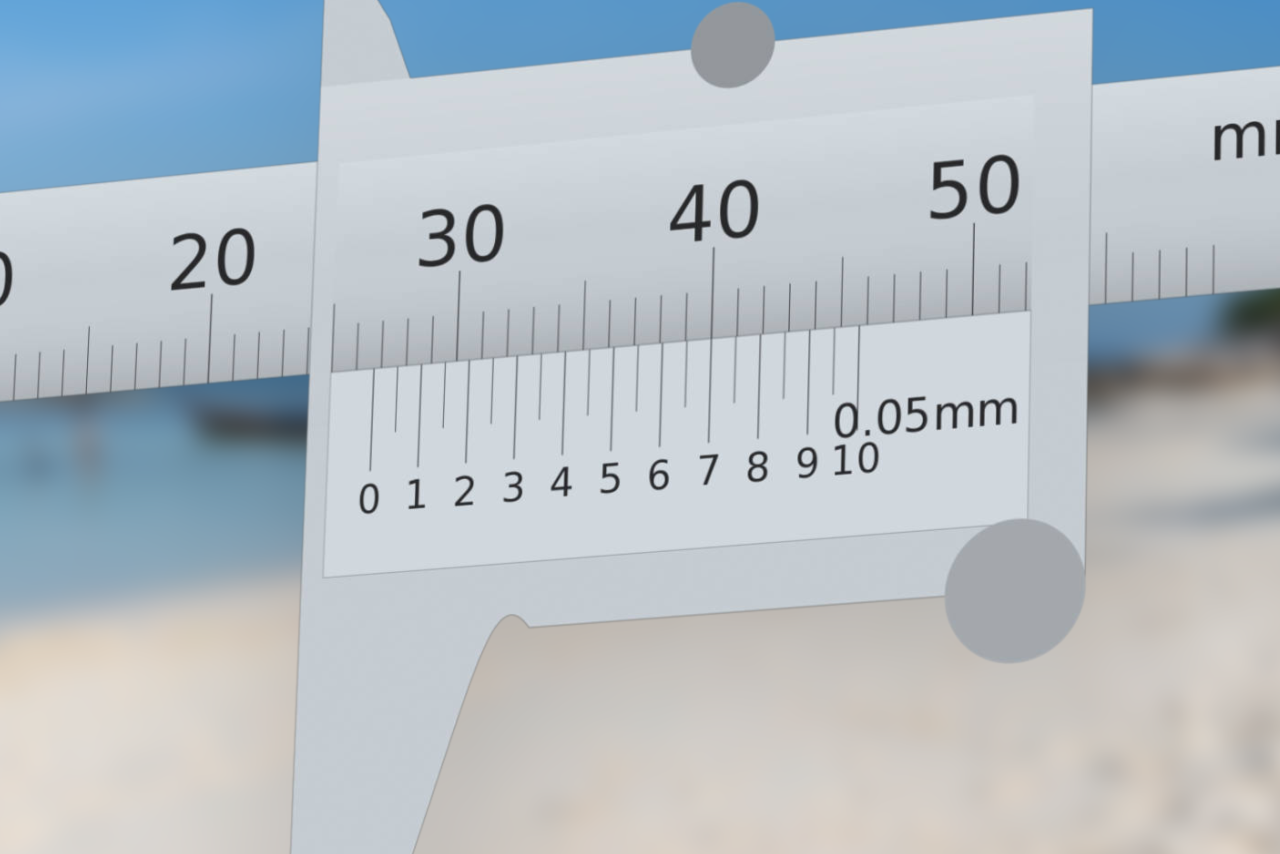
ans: {"value": 26.7, "unit": "mm"}
